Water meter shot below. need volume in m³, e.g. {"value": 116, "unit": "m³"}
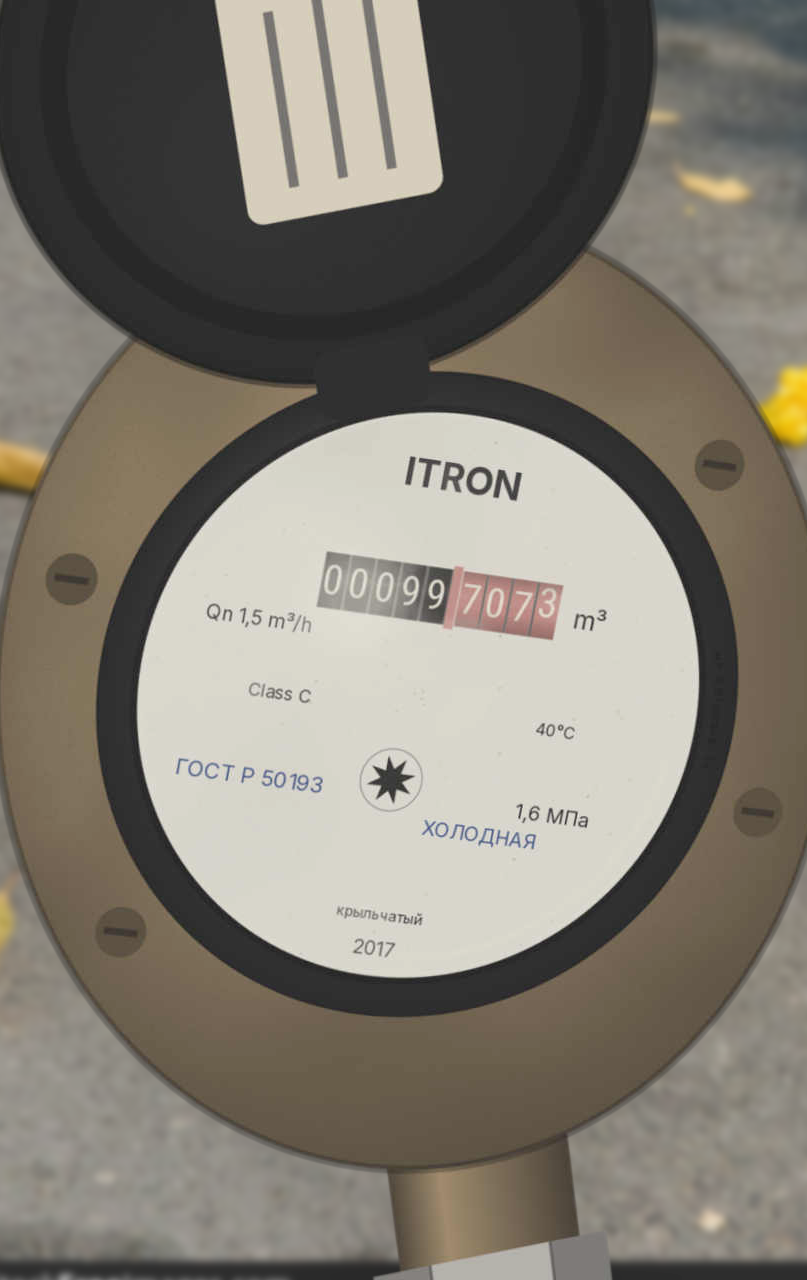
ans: {"value": 99.7073, "unit": "m³"}
